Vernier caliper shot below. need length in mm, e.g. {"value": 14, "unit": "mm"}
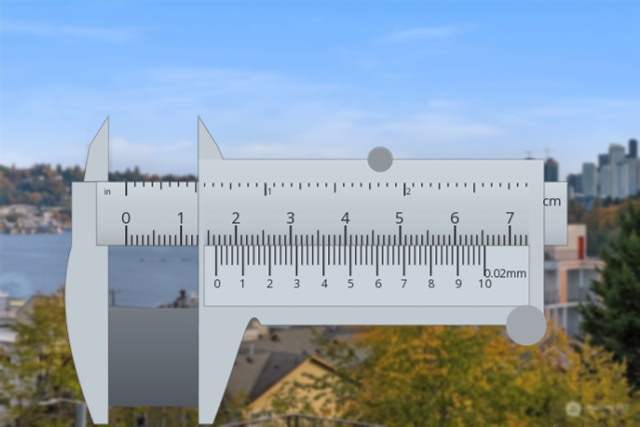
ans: {"value": 16.4, "unit": "mm"}
